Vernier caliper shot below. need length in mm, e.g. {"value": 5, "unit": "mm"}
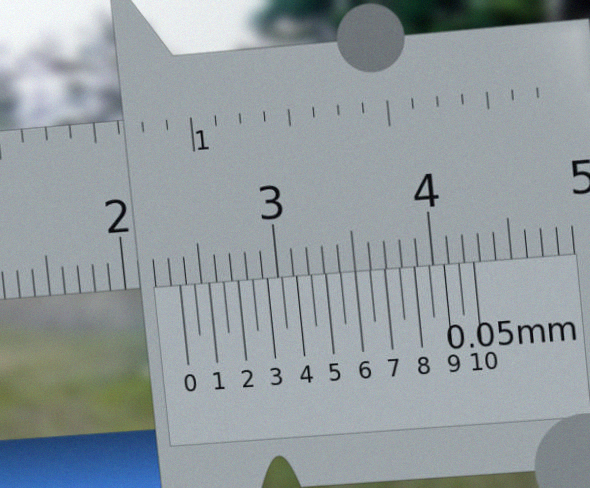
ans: {"value": 23.6, "unit": "mm"}
